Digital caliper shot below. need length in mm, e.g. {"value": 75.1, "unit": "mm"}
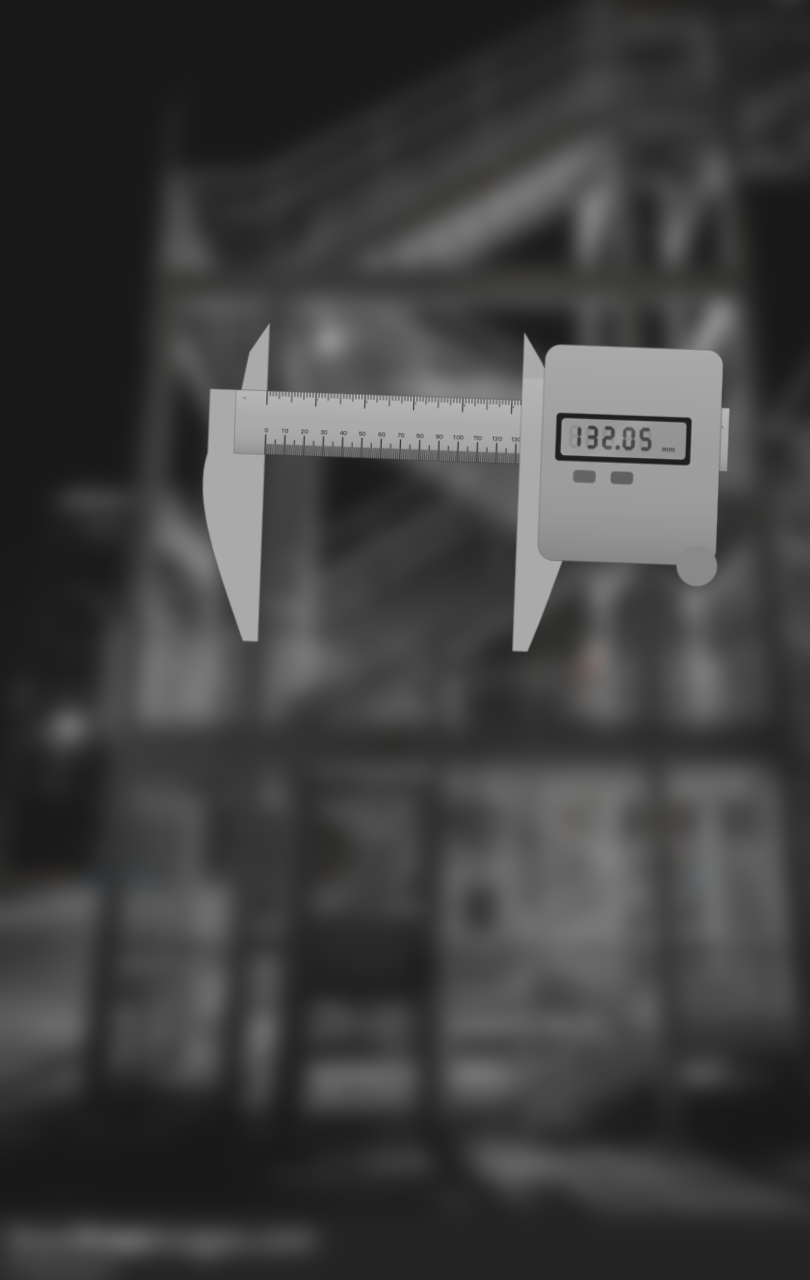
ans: {"value": 132.05, "unit": "mm"}
